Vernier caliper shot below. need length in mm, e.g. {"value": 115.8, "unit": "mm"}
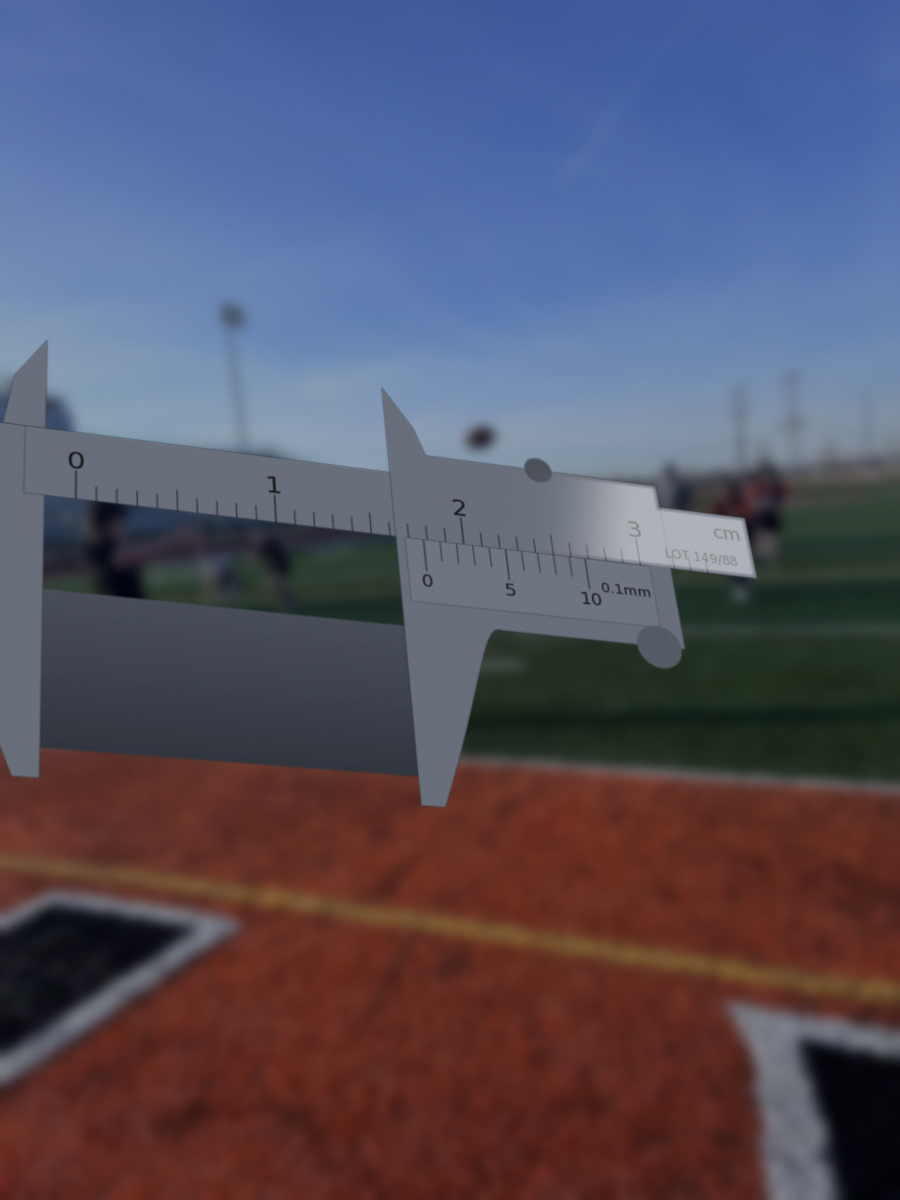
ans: {"value": 17.8, "unit": "mm"}
